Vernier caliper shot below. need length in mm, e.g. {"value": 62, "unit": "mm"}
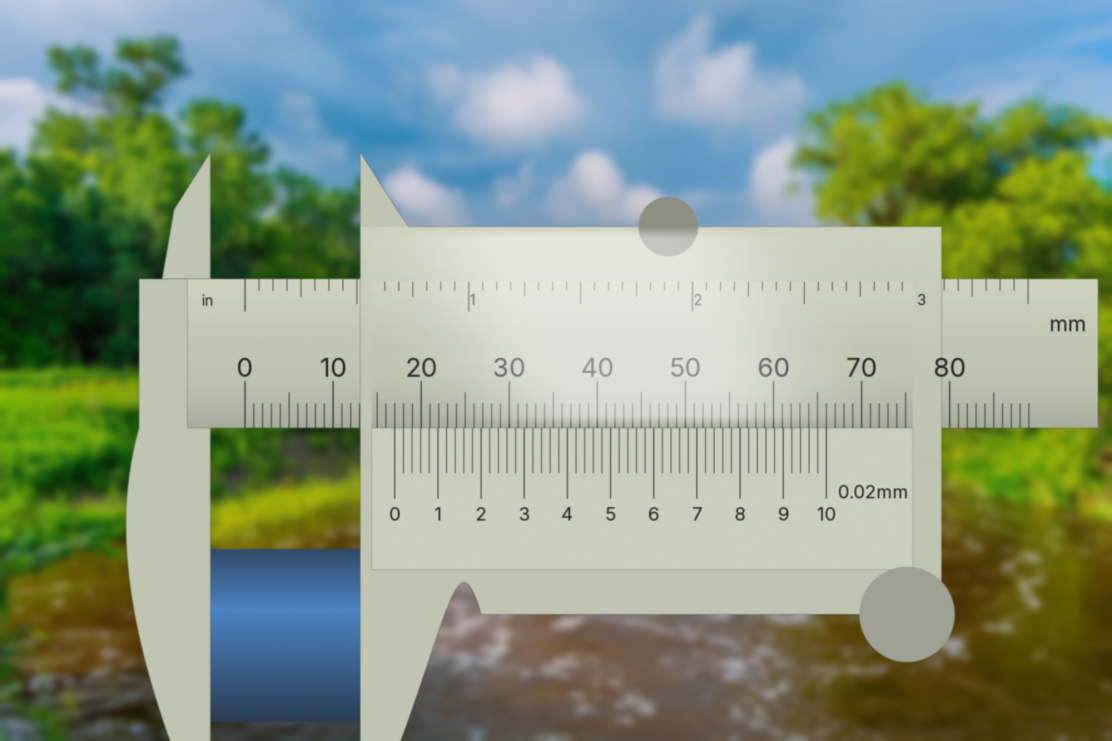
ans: {"value": 17.0, "unit": "mm"}
